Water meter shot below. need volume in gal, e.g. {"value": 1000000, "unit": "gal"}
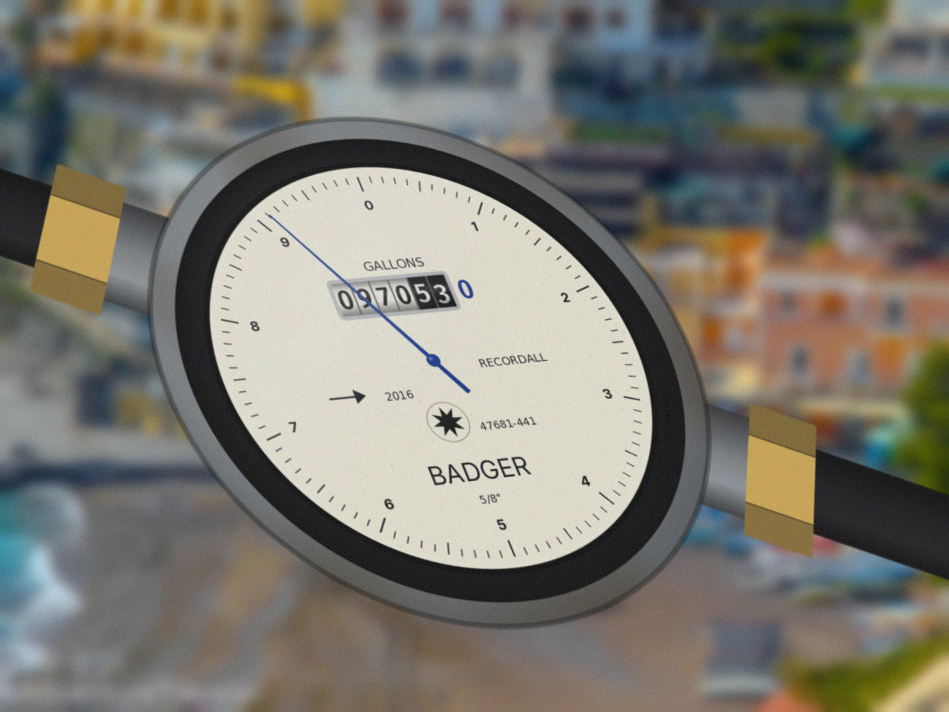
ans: {"value": 970529.1, "unit": "gal"}
